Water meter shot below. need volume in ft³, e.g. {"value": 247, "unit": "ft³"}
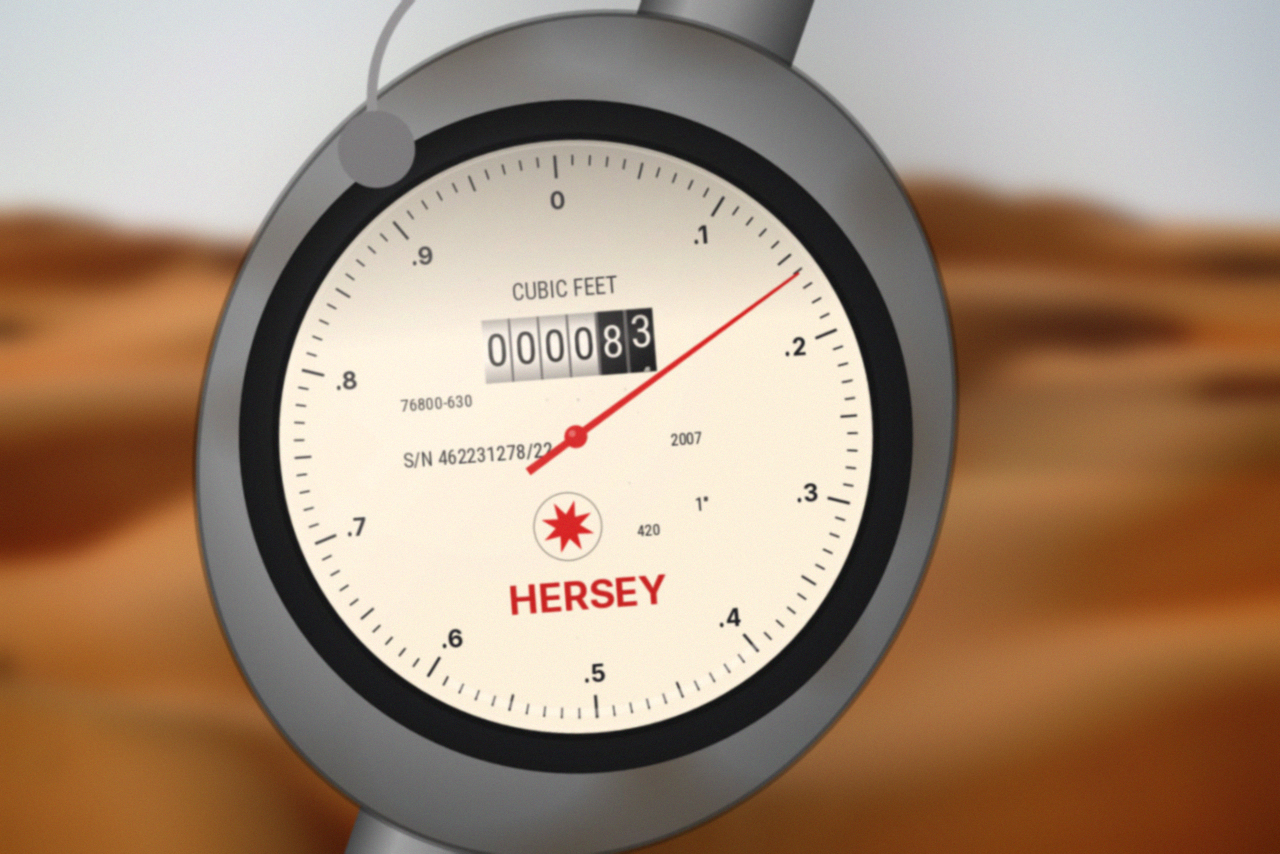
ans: {"value": 83.16, "unit": "ft³"}
